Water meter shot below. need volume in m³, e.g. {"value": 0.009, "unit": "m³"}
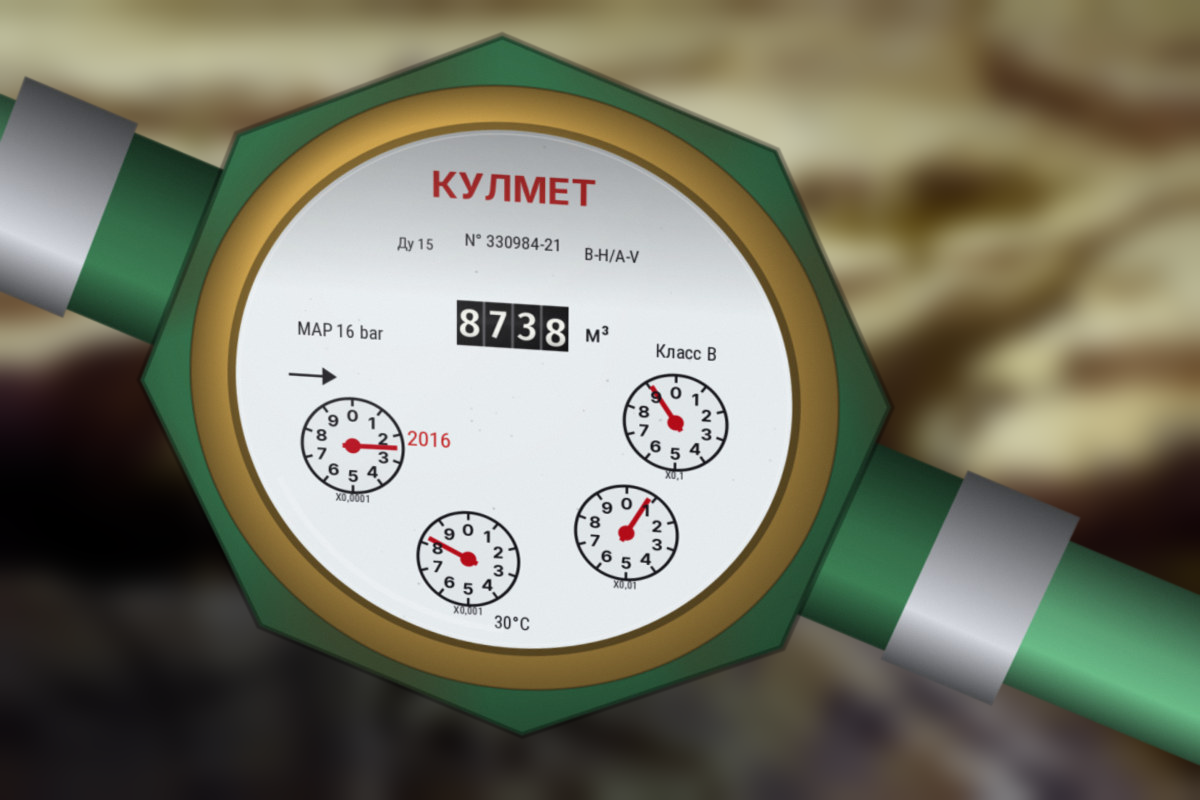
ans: {"value": 8737.9082, "unit": "m³"}
